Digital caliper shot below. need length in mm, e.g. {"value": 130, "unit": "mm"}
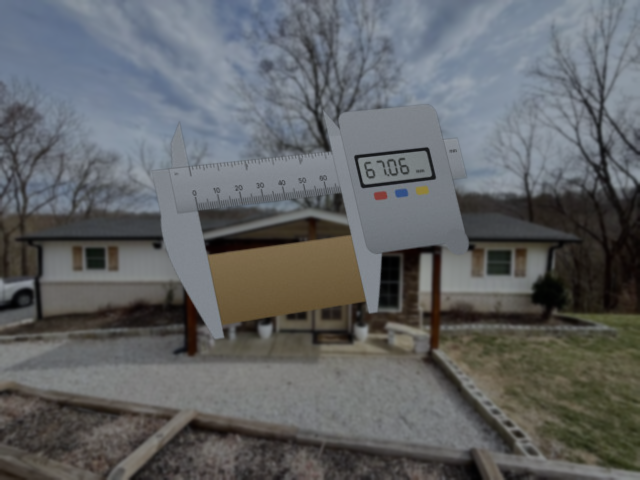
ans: {"value": 67.06, "unit": "mm"}
